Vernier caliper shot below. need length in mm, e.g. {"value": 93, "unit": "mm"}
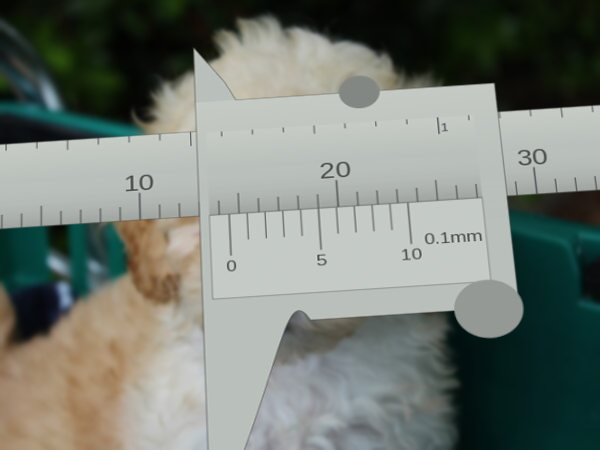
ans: {"value": 14.5, "unit": "mm"}
